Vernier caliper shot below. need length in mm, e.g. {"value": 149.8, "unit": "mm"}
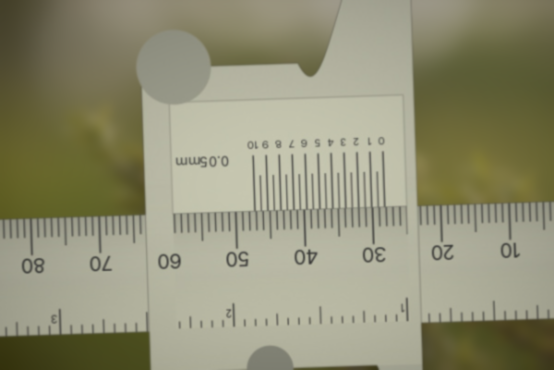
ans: {"value": 28.2, "unit": "mm"}
